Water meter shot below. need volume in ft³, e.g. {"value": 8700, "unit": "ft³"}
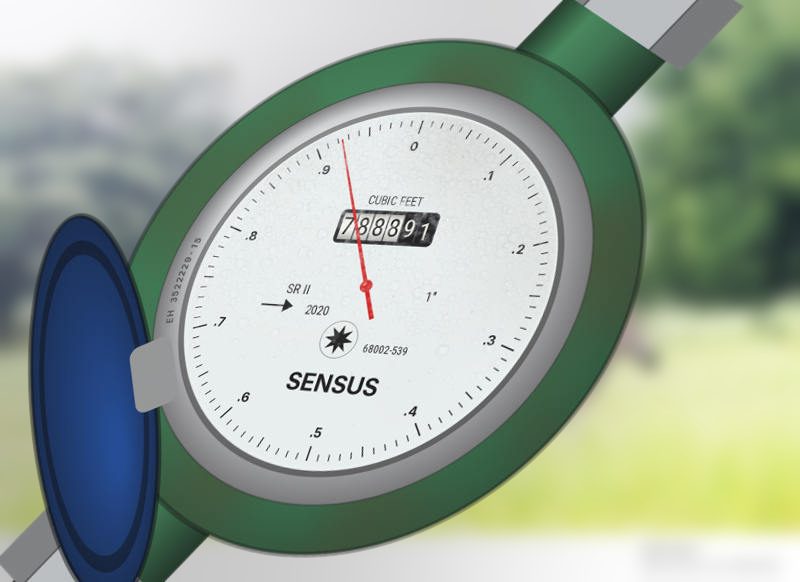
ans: {"value": 788890.92, "unit": "ft³"}
